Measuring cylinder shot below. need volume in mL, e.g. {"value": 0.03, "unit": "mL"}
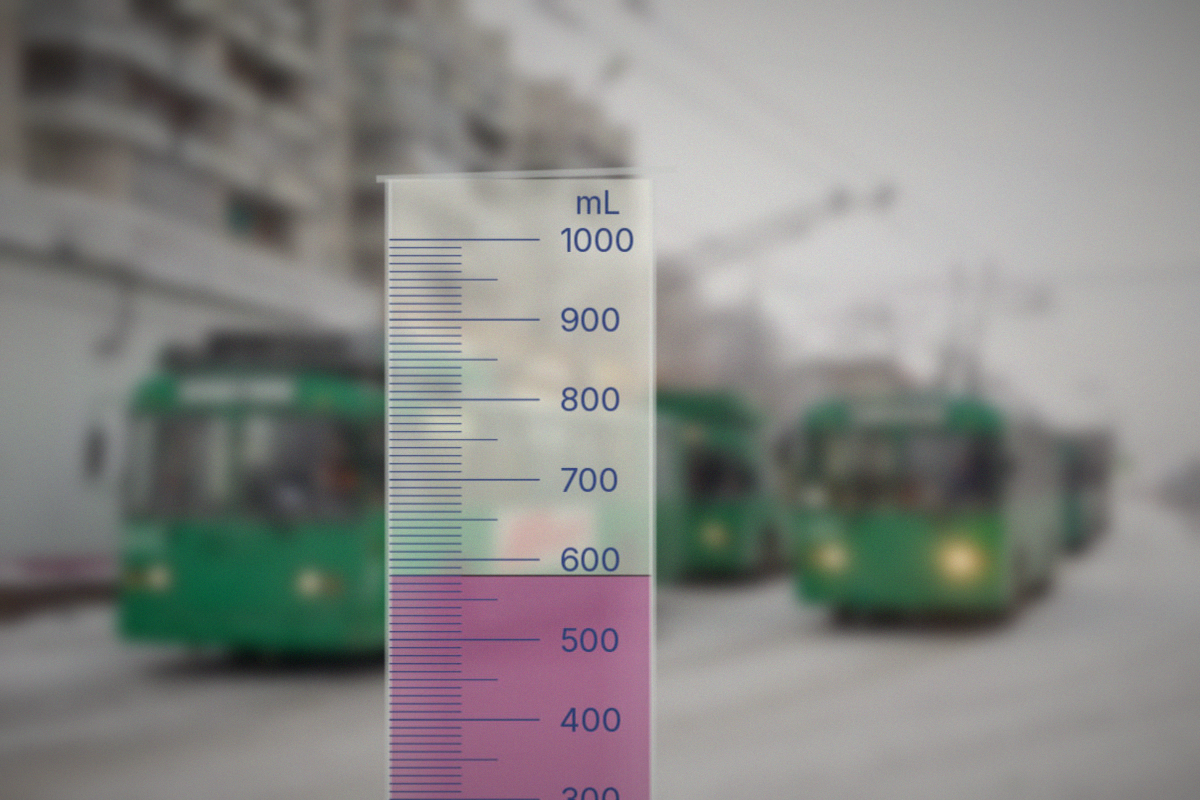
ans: {"value": 580, "unit": "mL"}
